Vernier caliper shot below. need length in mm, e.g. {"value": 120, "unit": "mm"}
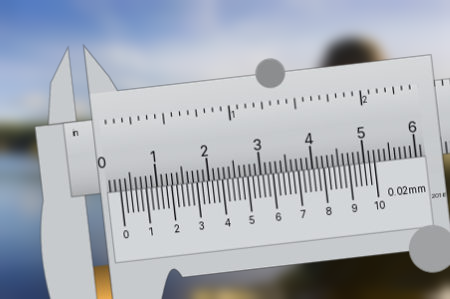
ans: {"value": 3.0, "unit": "mm"}
